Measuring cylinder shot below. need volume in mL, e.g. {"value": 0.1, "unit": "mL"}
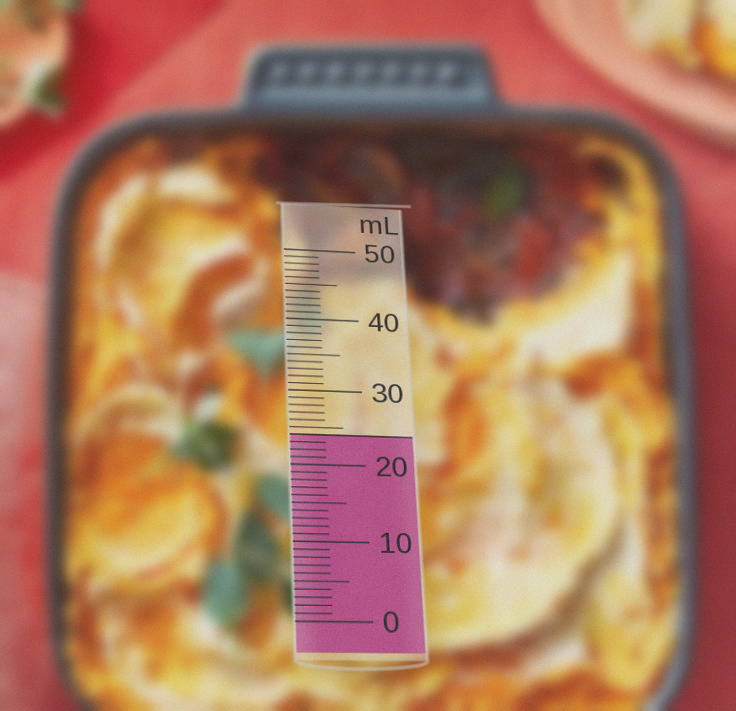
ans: {"value": 24, "unit": "mL"}
